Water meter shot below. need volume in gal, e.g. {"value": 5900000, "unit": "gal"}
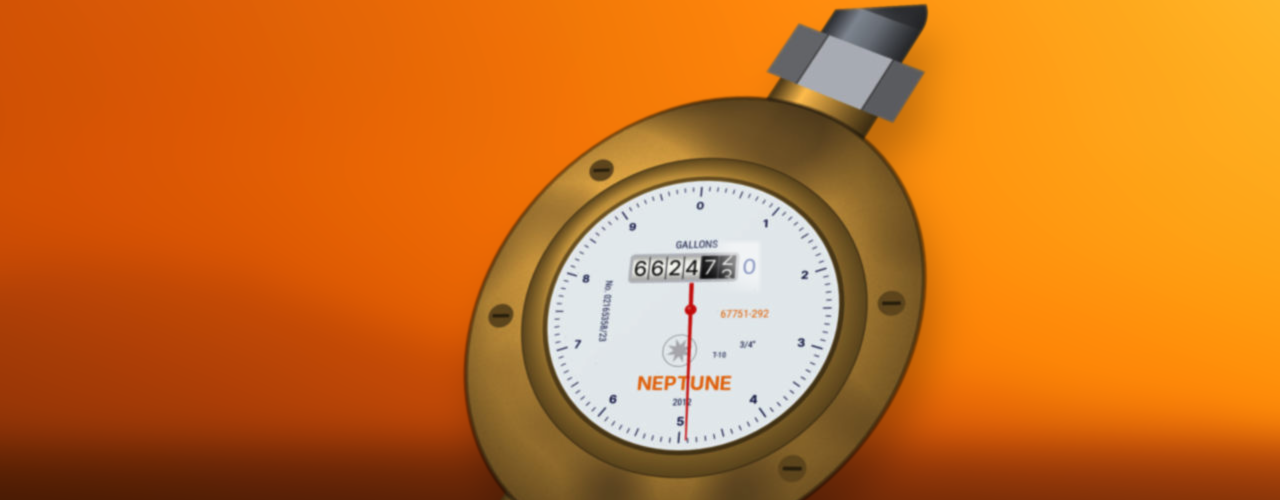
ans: {"value": 6624724.9, "unit": "gal"}
